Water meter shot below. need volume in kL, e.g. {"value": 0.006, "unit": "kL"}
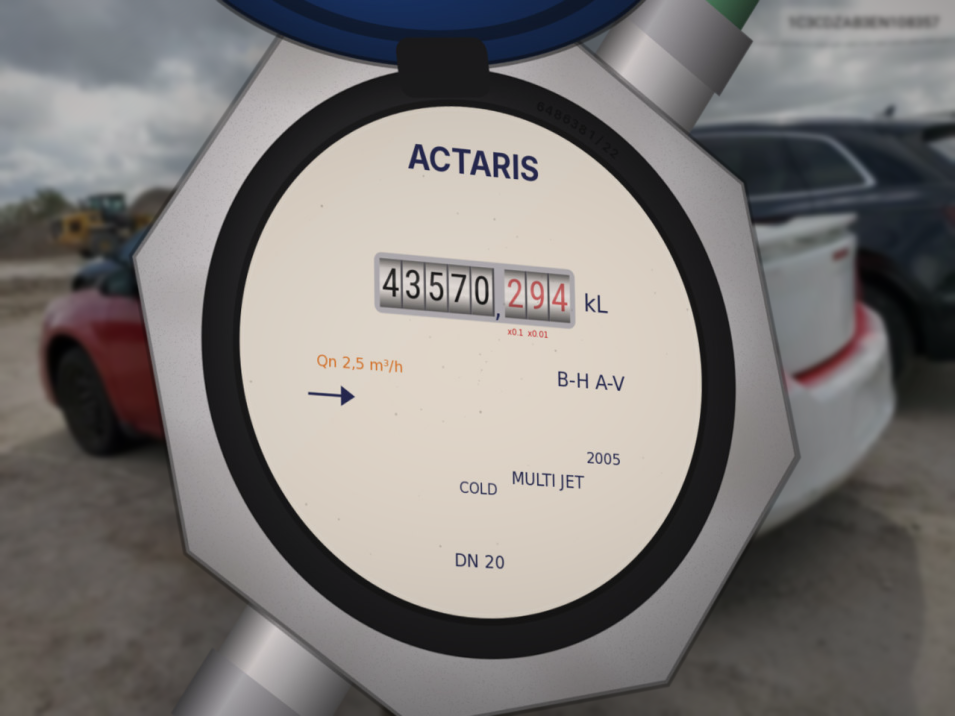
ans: {"value": 43570.294, "unit": "kL"}
